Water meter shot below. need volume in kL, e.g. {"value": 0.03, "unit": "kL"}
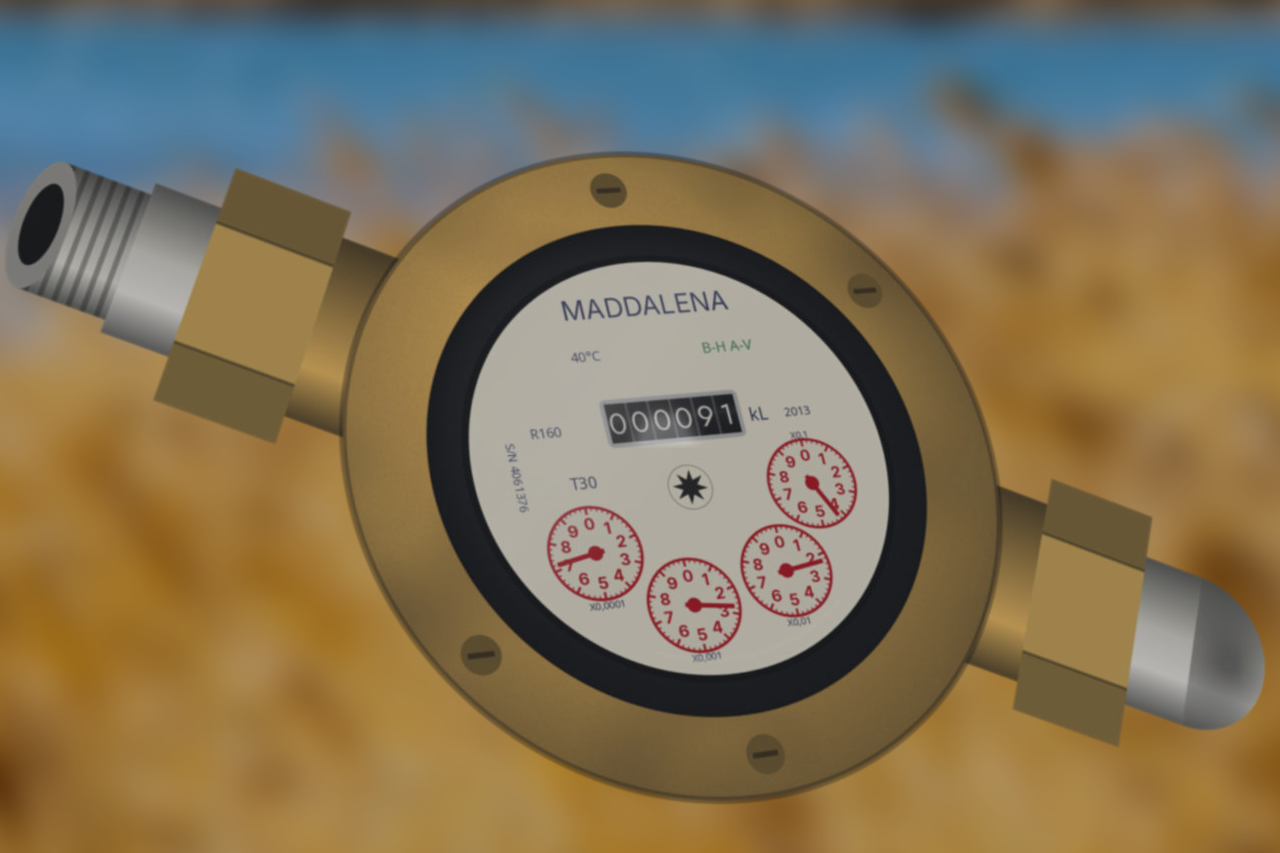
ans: {"value": 91.4227, "unit": "kL"}
